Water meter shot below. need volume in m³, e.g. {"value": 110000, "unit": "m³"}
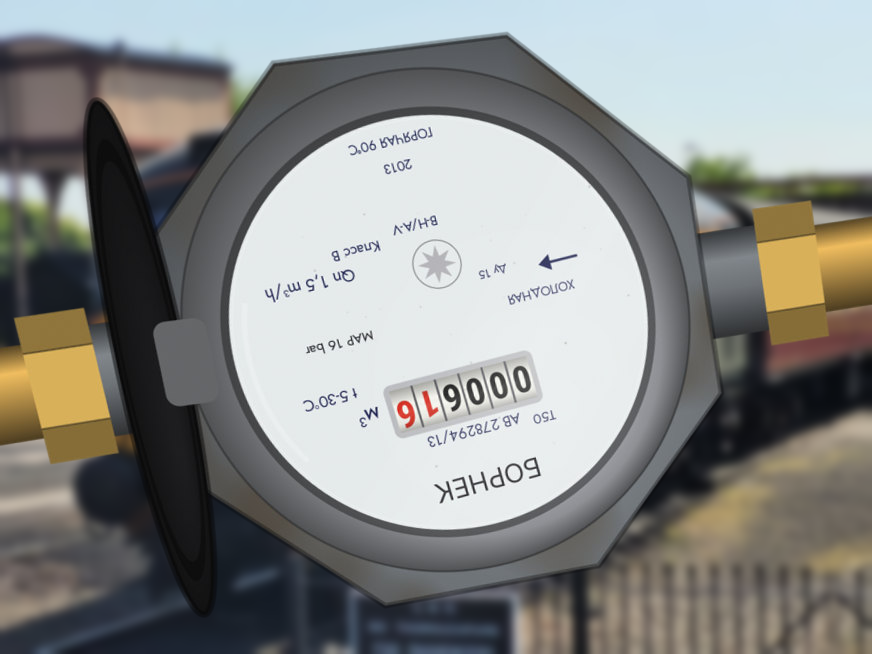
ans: {"value": 6.16, "unit": "m³"}
